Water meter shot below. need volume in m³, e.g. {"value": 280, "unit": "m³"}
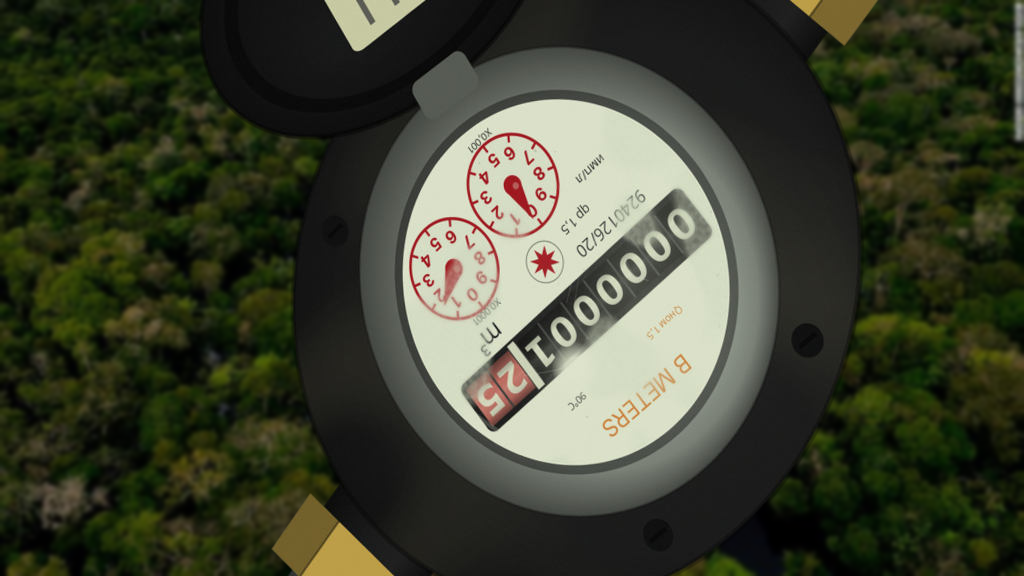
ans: {"value": 1.2501, "unit": "m³"}
